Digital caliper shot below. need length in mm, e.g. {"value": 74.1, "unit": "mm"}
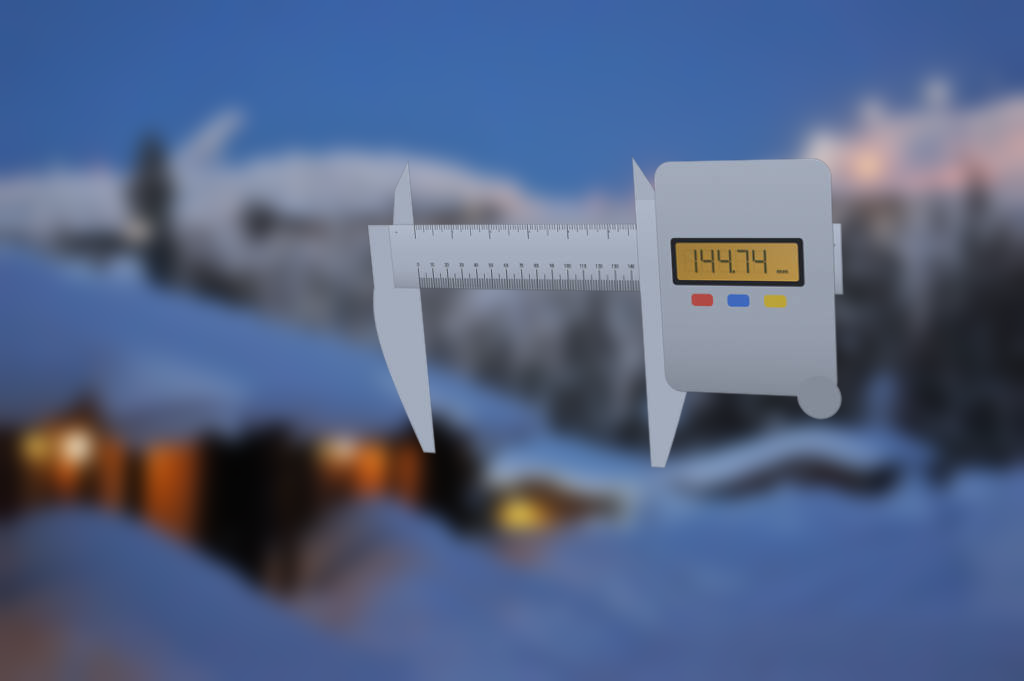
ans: {"value": 144.74, "unit": "mm"}
